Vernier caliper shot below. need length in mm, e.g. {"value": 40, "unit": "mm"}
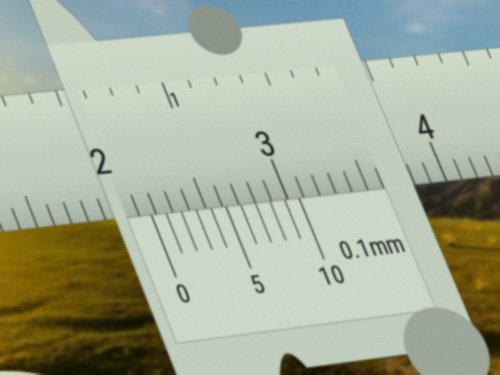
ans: {"value": 21.7, "unit": "mm"}
